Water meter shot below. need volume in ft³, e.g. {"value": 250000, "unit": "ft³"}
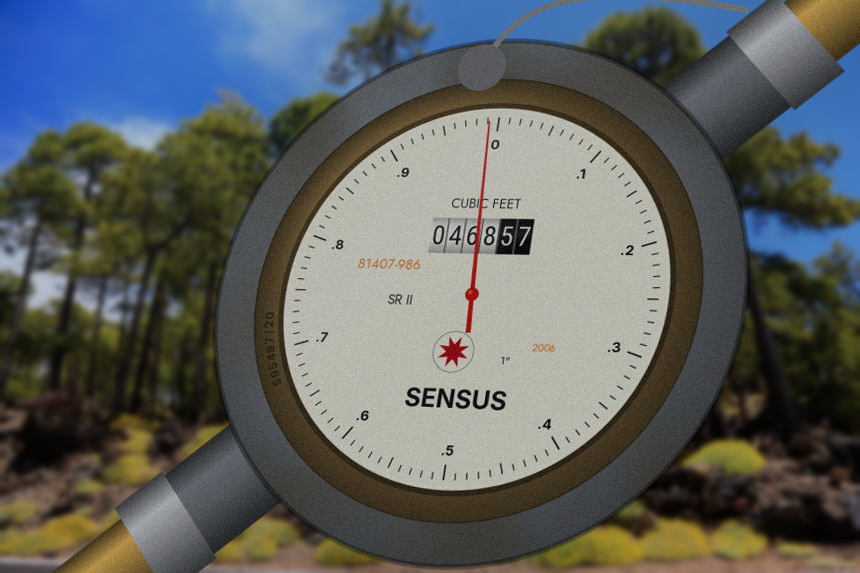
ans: {"value": 46856.99, "unit": "ft³"}
